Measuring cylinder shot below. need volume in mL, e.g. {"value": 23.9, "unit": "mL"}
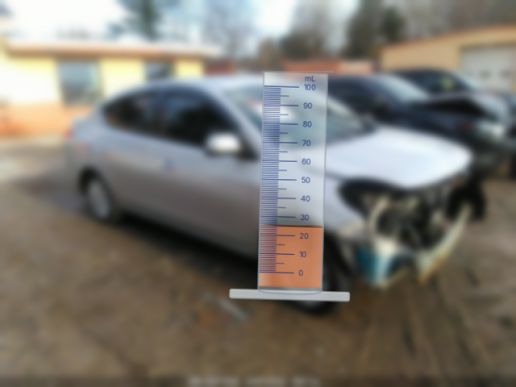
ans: {"value": 25, "unit": "mL"}
